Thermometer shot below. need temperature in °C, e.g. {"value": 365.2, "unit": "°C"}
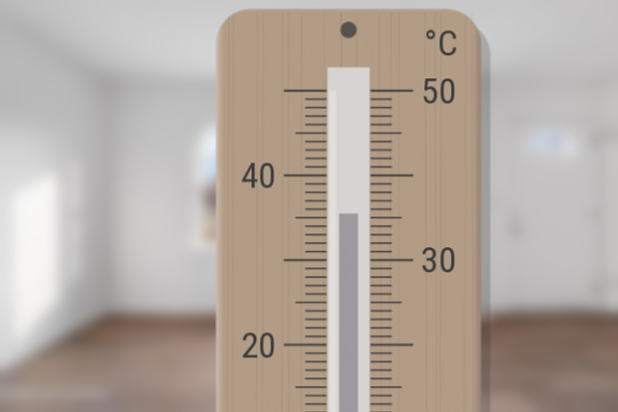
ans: {"value": 35.5, "unit": "°C"}
